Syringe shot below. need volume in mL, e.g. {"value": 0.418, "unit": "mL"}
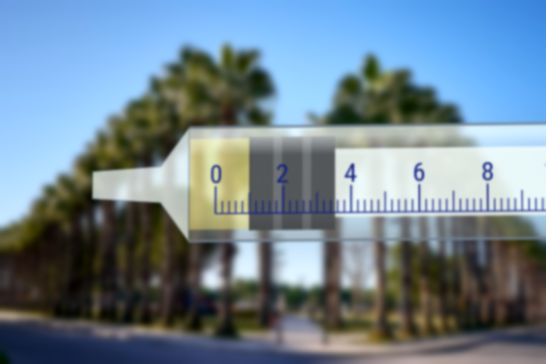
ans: {"value": 1, "unit": "mL"}
